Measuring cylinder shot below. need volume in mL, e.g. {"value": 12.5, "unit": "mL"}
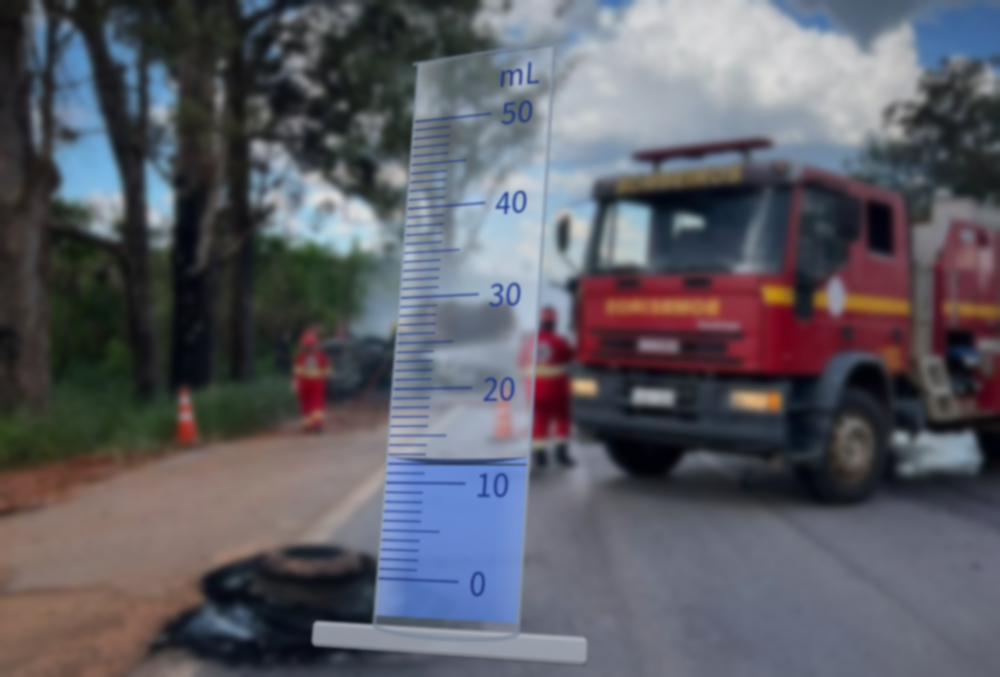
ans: {"value": 12, "unit": "mL"}
